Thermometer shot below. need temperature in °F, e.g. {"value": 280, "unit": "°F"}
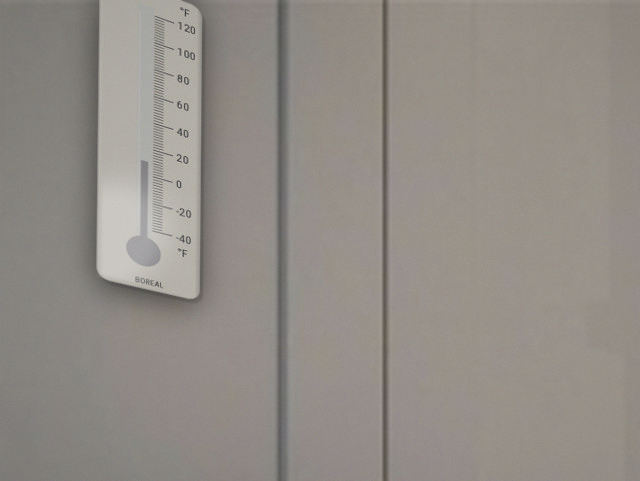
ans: {"value": 10, "unit": "°F"}
